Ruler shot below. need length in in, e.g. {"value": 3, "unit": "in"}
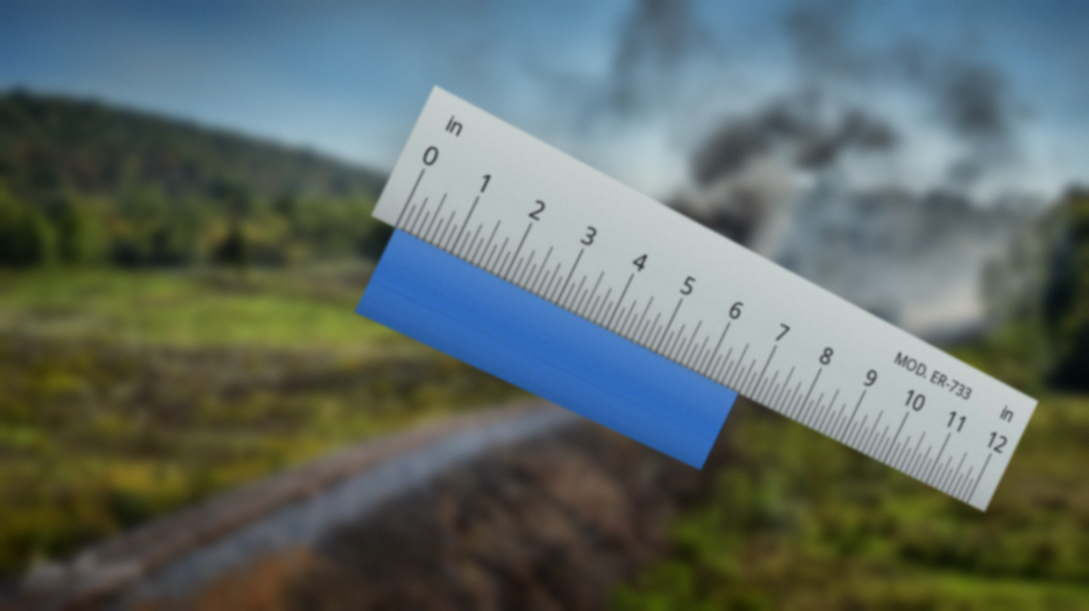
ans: {"value": 6.75, "unit": "in"}
